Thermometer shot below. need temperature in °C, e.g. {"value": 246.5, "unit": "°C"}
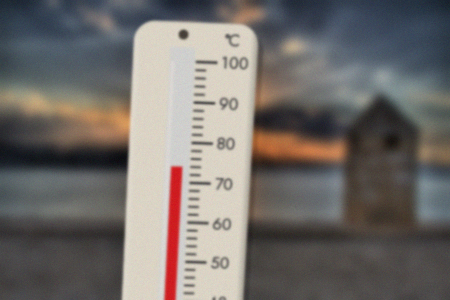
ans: {"value": 74, "unit": "°C"}
